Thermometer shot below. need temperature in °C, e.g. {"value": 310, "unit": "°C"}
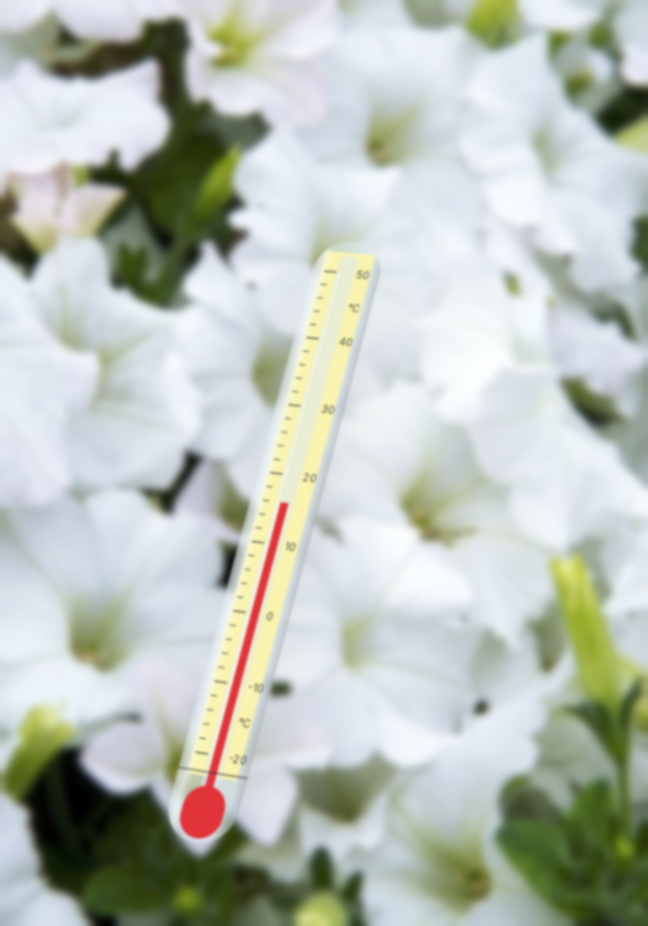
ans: {"value": 16, "unit": "°C"}
